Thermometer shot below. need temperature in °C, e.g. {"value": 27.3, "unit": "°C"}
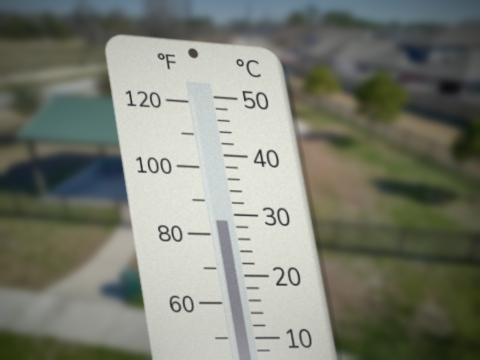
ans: {"value": 29, "unit": "°C"}
